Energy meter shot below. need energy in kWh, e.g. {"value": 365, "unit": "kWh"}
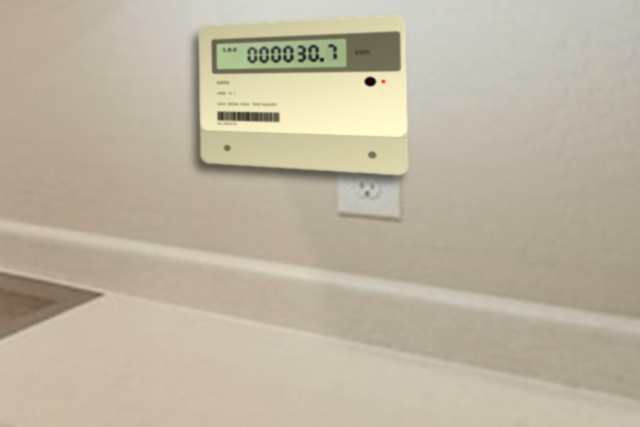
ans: {"value": 30.7, "unit": "kWh"}
